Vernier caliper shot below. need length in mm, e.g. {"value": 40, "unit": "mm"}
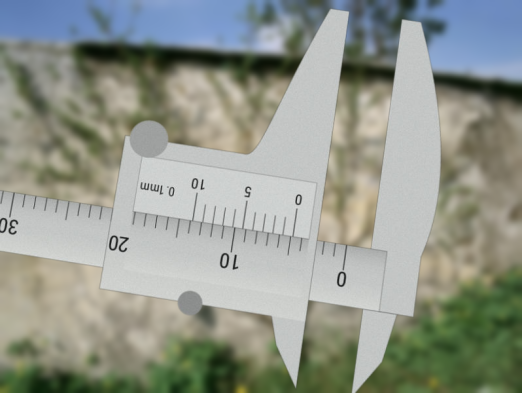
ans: {"value": 4.8, "unit": "mm"}
